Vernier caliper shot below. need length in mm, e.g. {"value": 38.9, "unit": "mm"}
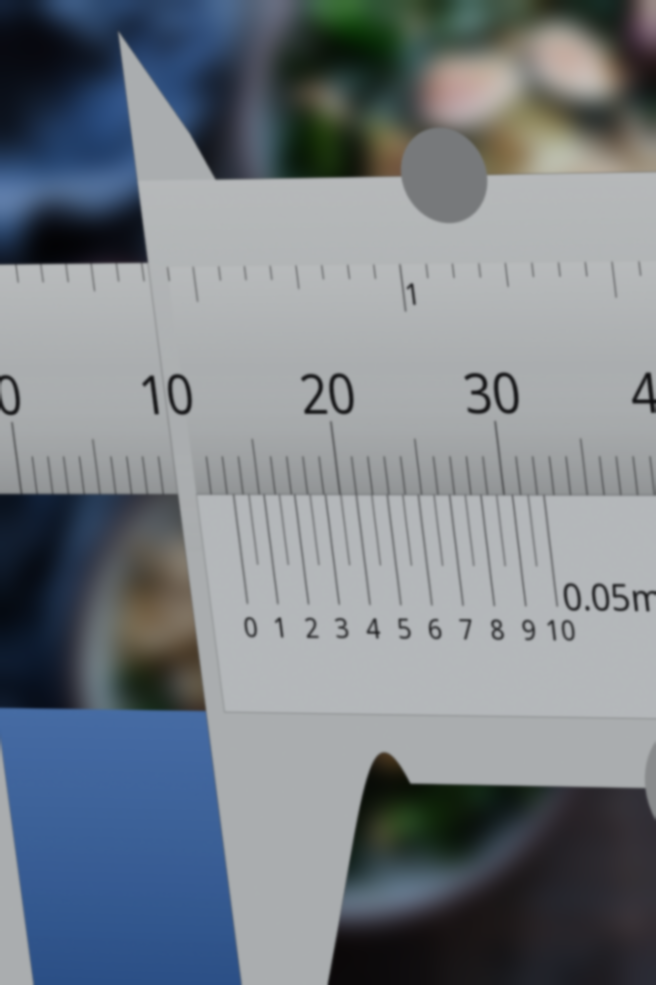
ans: {"value": 13.4, "unit": "mm"}
